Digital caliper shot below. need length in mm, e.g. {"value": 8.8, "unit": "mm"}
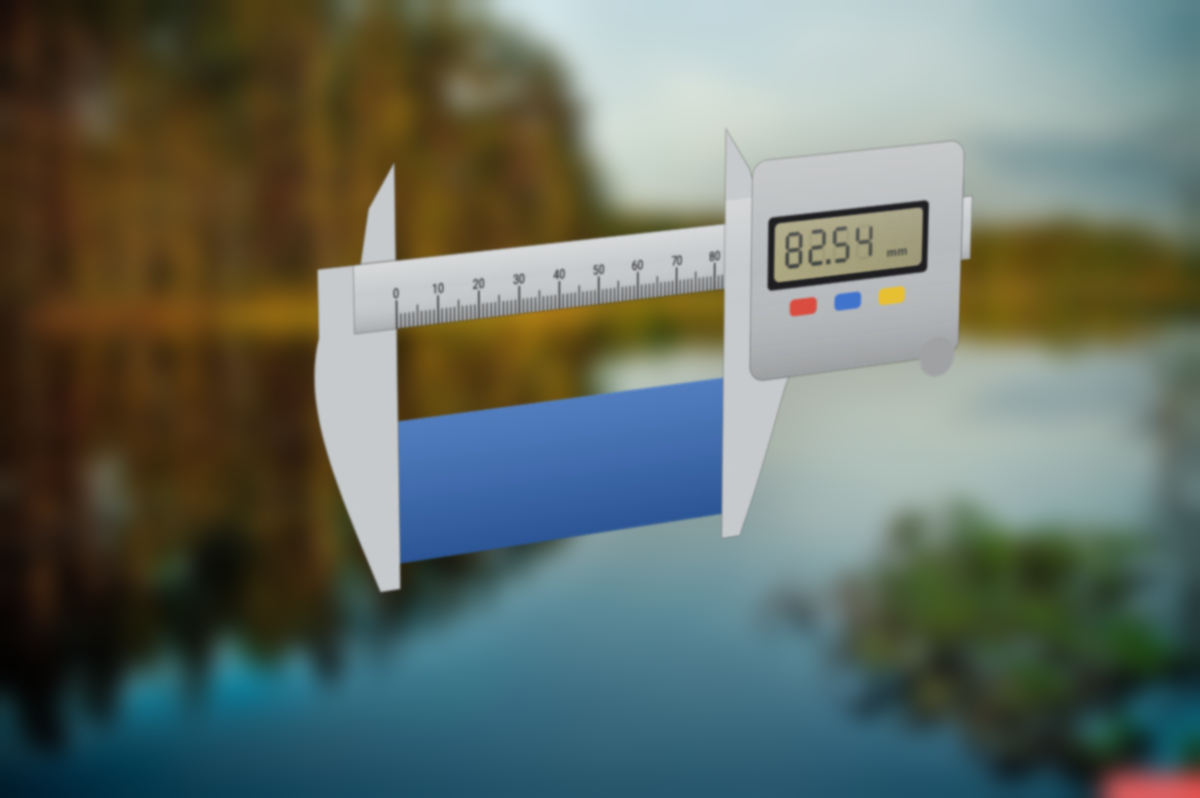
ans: {"value": 82.54, "unit": "mm"}
